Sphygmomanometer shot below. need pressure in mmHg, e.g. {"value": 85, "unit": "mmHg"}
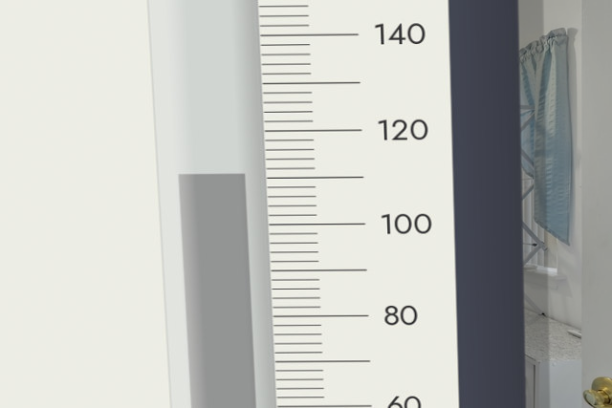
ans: {"value": 111, "unit": "mmHg"}
